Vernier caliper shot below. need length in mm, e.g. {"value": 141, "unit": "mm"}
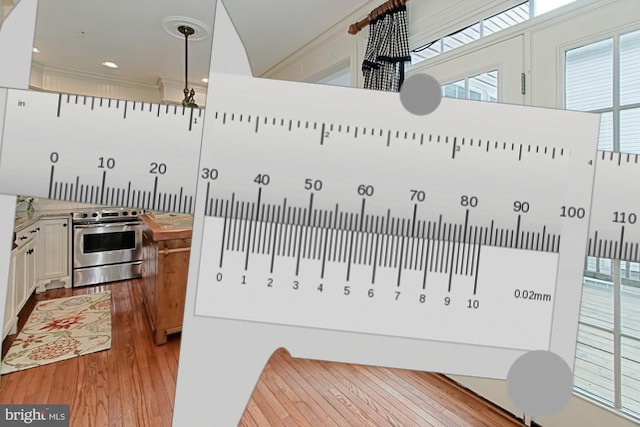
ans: {"value": 34.0, "unit": "mm"}
